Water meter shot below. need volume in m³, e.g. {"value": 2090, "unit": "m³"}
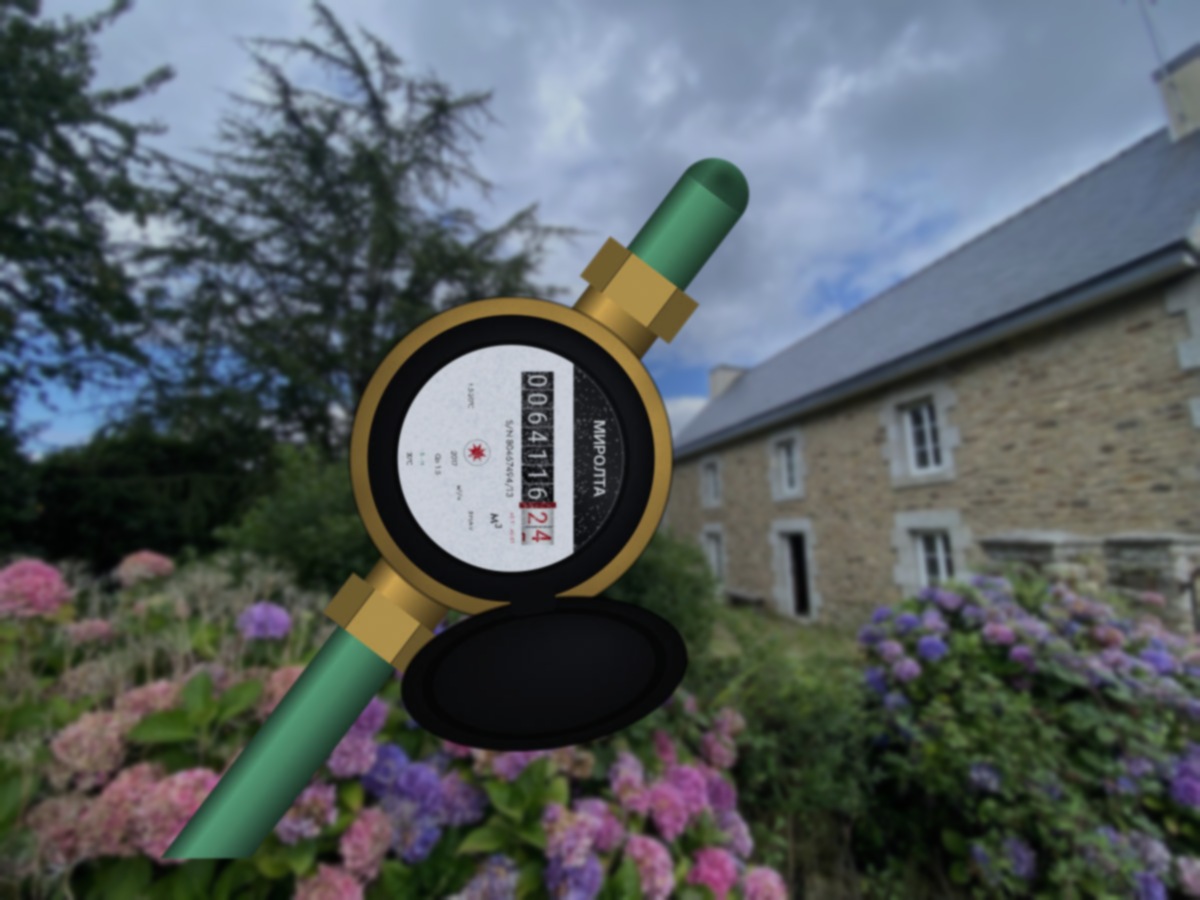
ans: {"value": 64116.24, "unit": "m³"}
